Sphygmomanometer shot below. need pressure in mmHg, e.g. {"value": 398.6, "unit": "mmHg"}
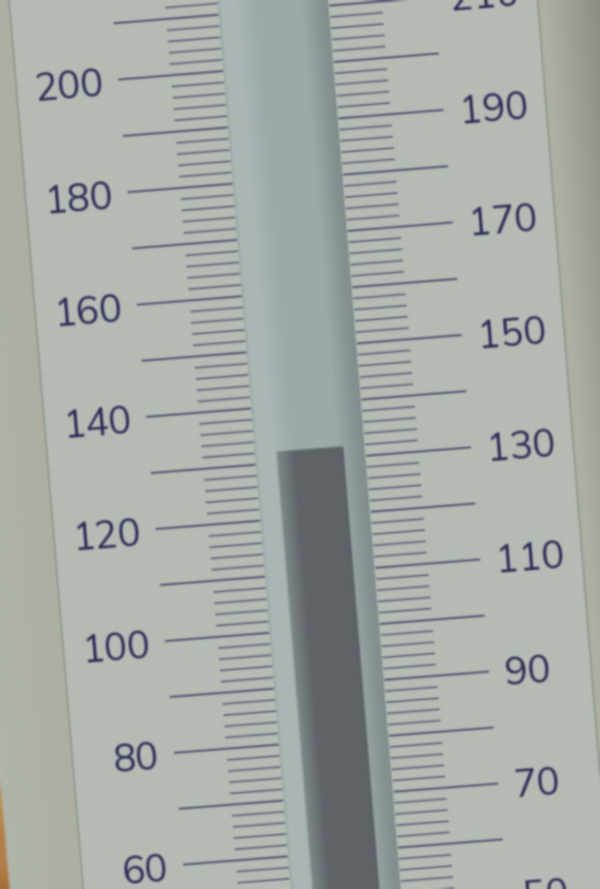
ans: {"value": 132, "unit": "mmHg"}
